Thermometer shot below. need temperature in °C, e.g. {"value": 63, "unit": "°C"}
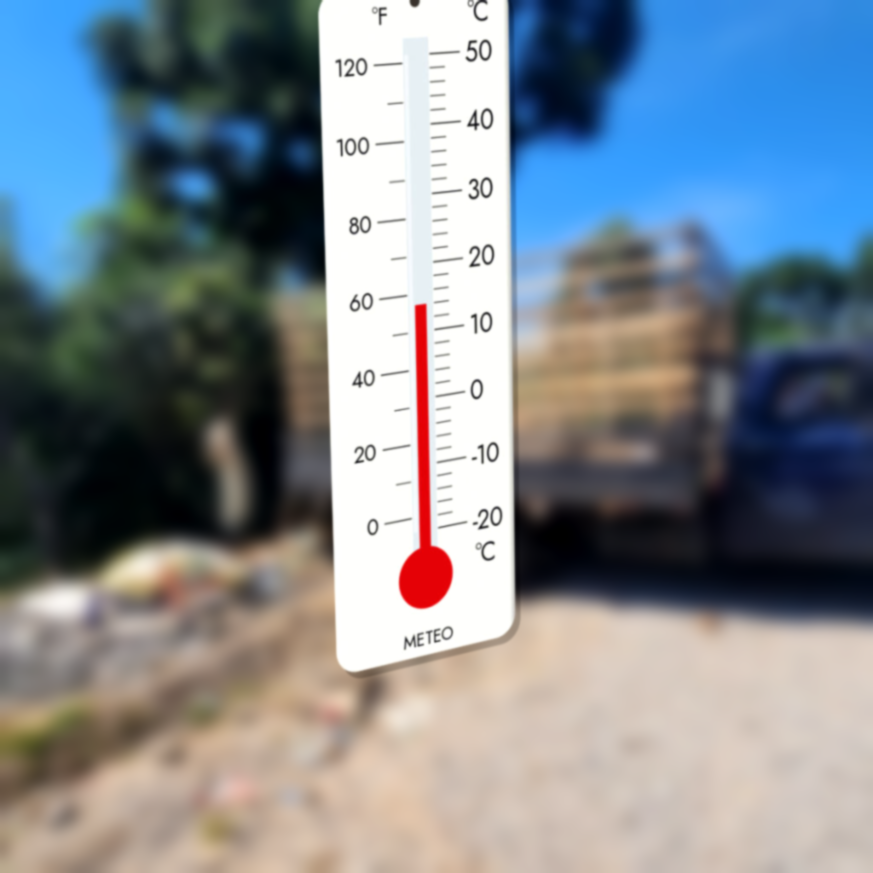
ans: {"value": 14, "unit": "°C"}
